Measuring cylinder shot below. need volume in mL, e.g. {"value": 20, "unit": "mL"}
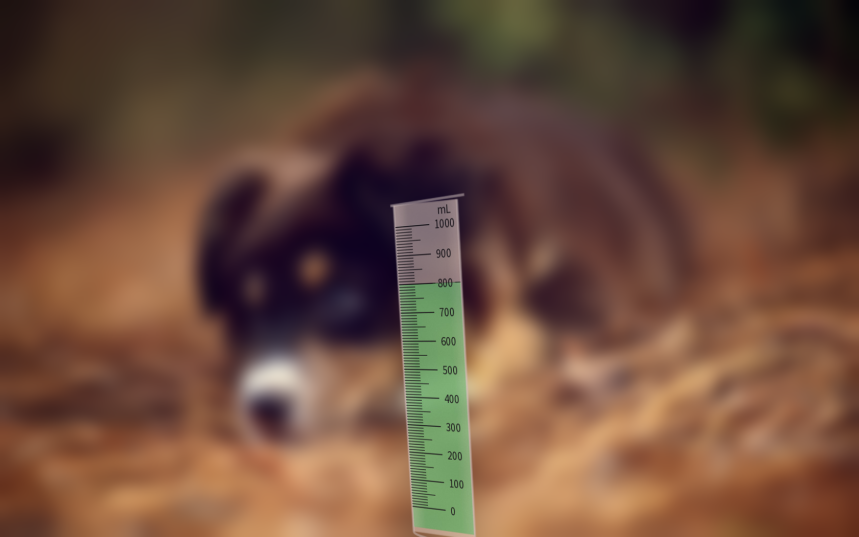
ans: {"value": 800, "unit": "mL"}
